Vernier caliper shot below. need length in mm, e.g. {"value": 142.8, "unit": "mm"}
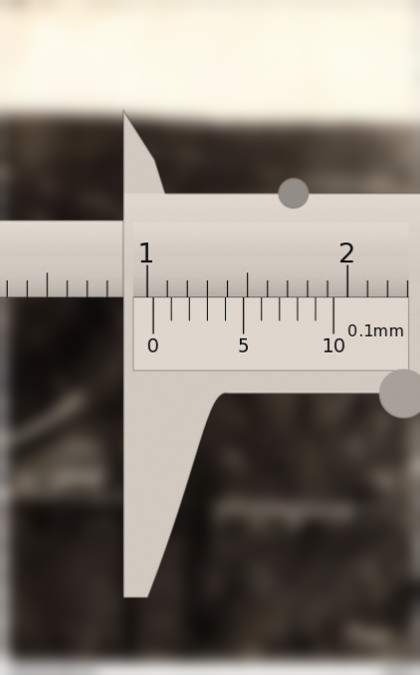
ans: {"value": 10.3, "unit": "mm"}
